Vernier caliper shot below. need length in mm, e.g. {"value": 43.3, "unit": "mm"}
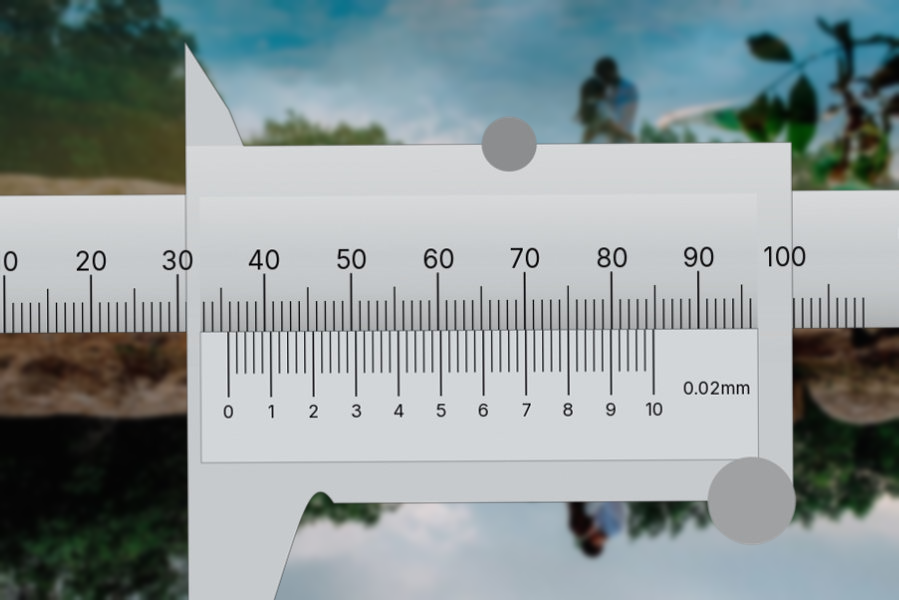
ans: {"value": 35.8, "unit": "mm"}
